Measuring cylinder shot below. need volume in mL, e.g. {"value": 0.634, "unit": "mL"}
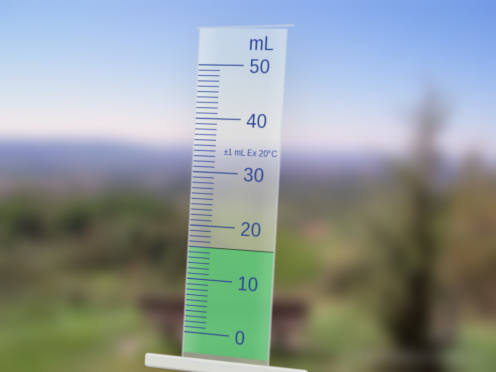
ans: {"value": 16, "unit": "mL"}
